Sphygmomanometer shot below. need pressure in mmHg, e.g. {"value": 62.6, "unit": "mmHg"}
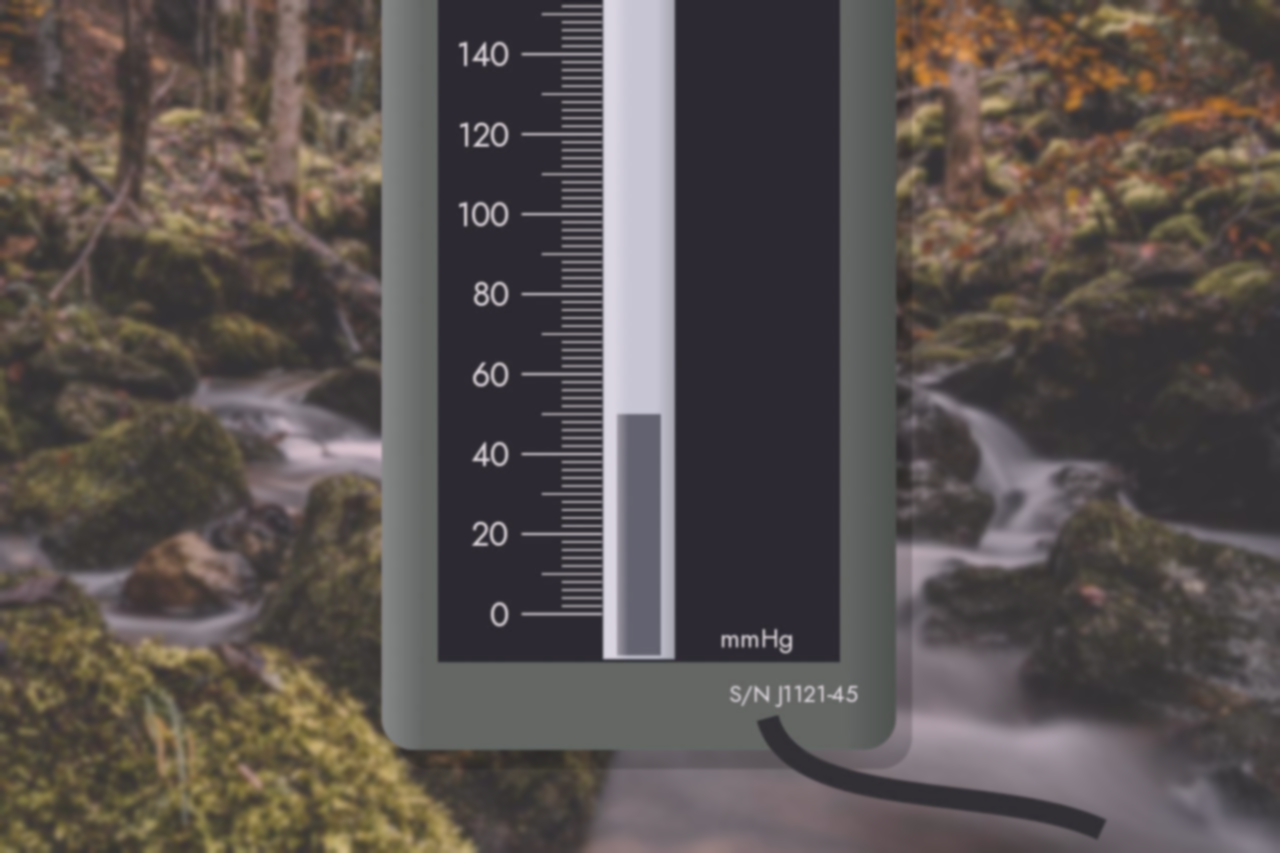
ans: {"value": 50, "unit": "mmHg"}
